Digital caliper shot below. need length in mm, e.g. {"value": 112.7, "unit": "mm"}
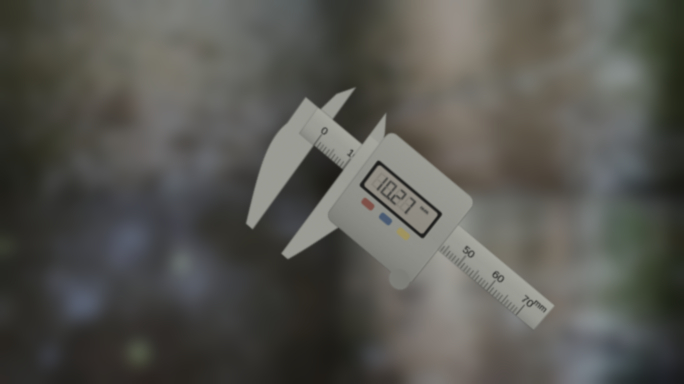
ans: {"value": 10.27, "unit": "mm"}
